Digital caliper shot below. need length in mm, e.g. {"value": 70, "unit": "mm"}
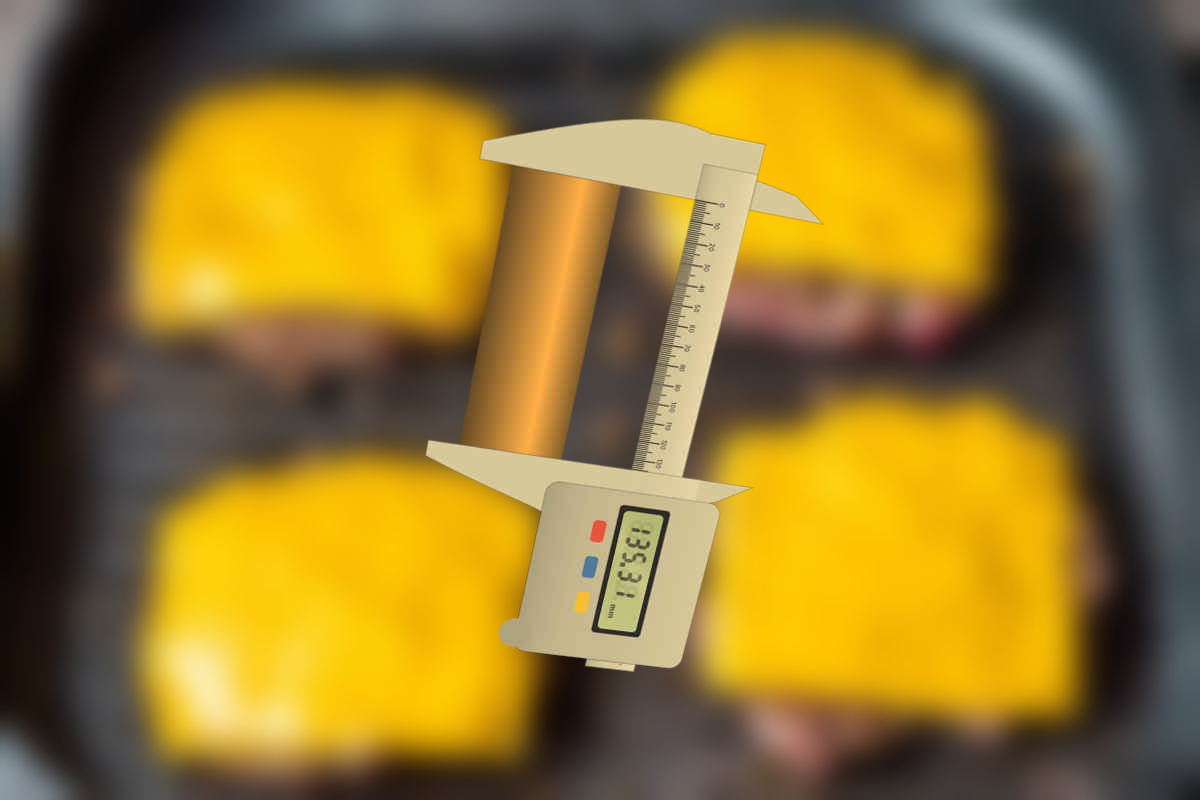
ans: {"value": 135.31, "unit": "mm"}
